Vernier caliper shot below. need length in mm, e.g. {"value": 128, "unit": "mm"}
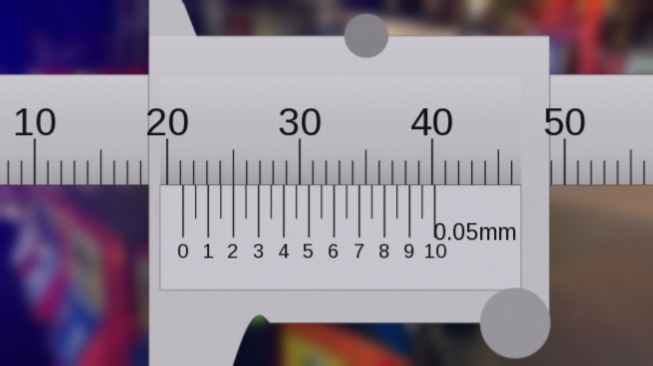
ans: {"value": 21.2, "unit": "mm"}
